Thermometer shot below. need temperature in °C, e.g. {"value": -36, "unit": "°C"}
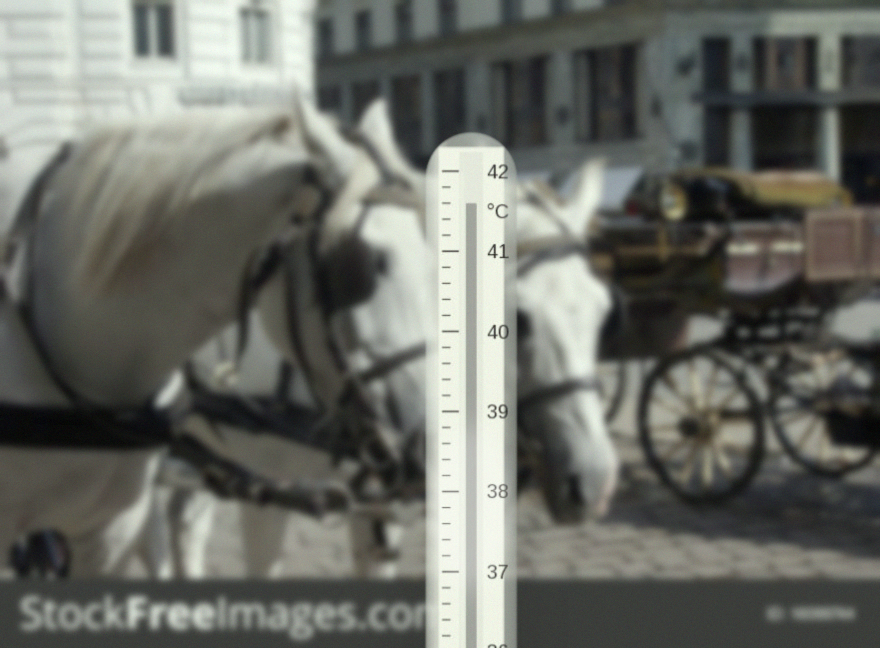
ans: {"value": 41.6, "unit": "°C"}
